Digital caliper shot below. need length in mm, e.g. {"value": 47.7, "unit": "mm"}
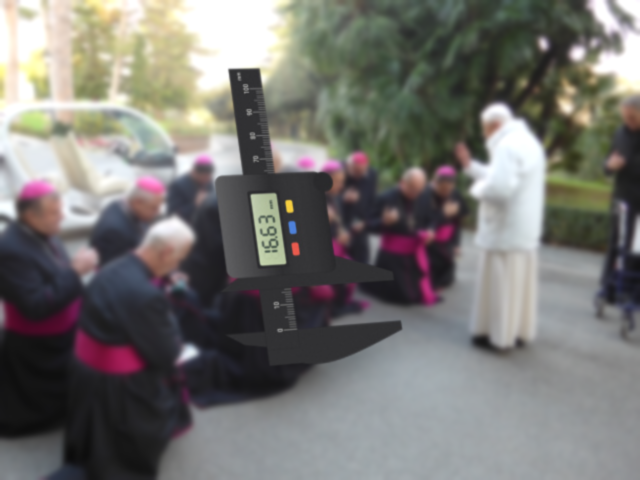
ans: {"value": 16.63, "unit": "mm"}
